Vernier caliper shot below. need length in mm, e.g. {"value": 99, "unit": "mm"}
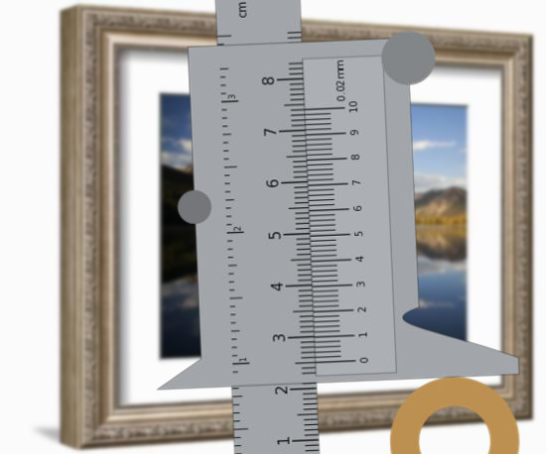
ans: {"value": 25.0, "unit": "mm"}
